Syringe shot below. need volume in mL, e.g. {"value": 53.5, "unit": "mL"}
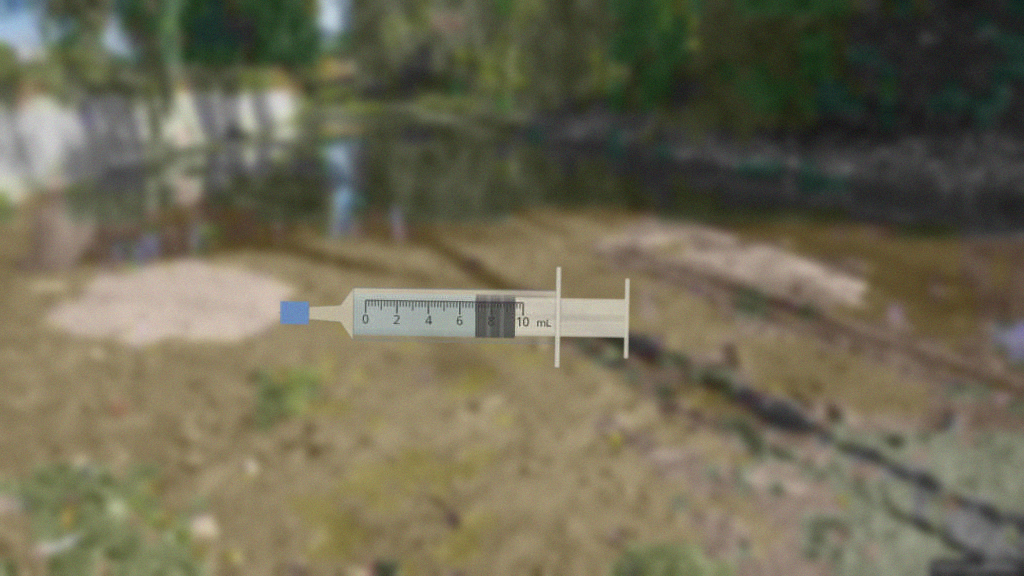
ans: {"value": 7, "unit": "mL"}
